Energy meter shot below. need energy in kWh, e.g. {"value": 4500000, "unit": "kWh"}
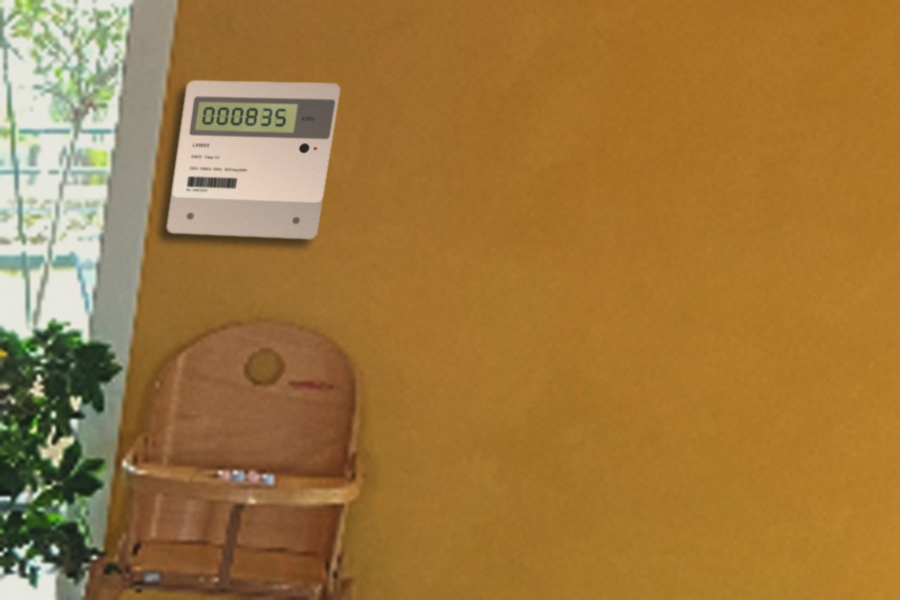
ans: {"value": 835, "unit": "kWh"}
